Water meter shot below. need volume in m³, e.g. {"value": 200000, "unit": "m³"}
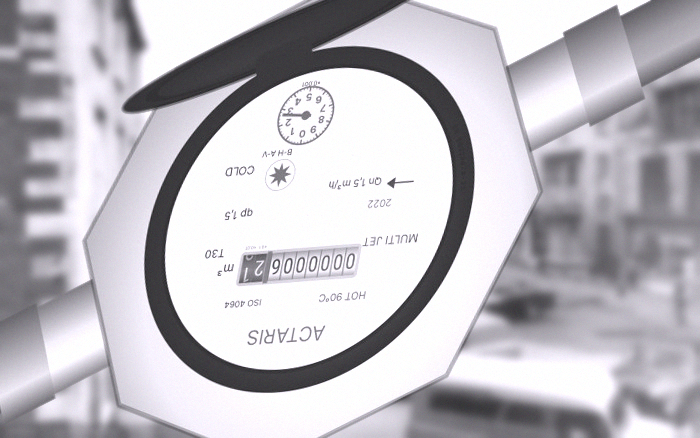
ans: {"value": 6.212, "unit": "m³"}
